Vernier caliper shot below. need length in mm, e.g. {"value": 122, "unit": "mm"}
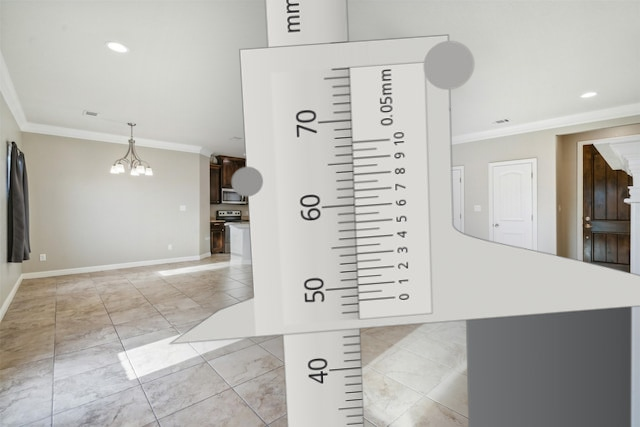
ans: {"value": 48.4, "unit": "mm"}
